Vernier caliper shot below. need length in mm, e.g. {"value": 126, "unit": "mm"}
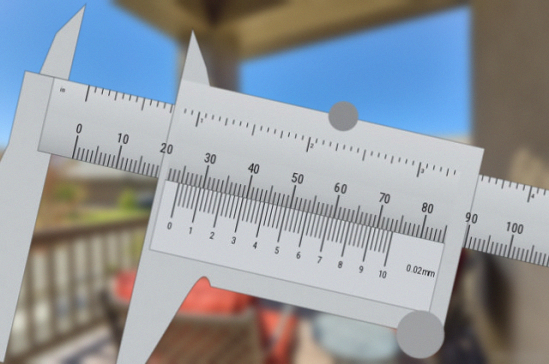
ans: {"value": 24.5, "unit": "mm"}
